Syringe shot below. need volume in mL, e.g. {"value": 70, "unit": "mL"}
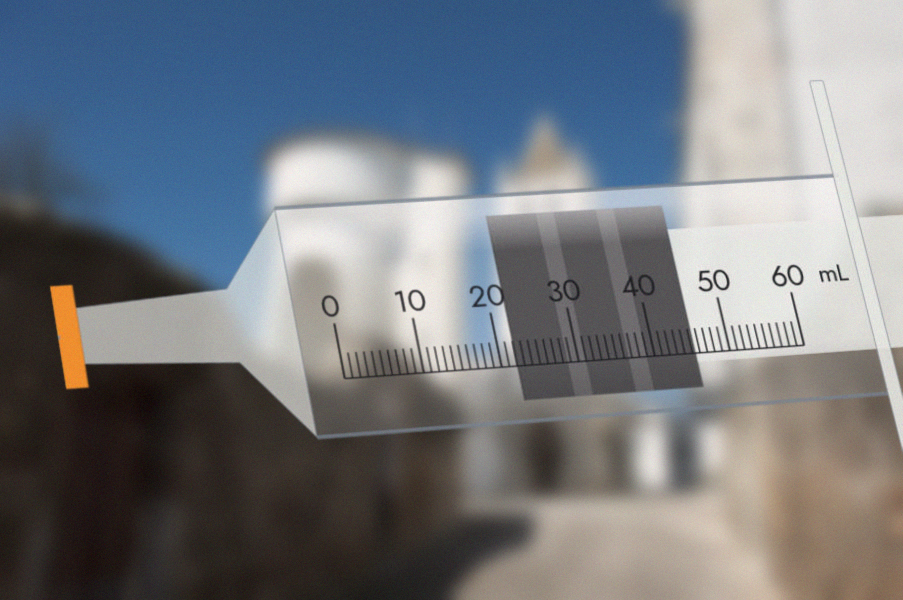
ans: {"value": 22, "unit": "mL"}
